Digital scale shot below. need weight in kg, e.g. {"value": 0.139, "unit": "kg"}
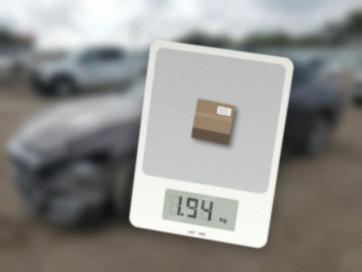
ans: {"value": 1.94, "unit": "kg"}
